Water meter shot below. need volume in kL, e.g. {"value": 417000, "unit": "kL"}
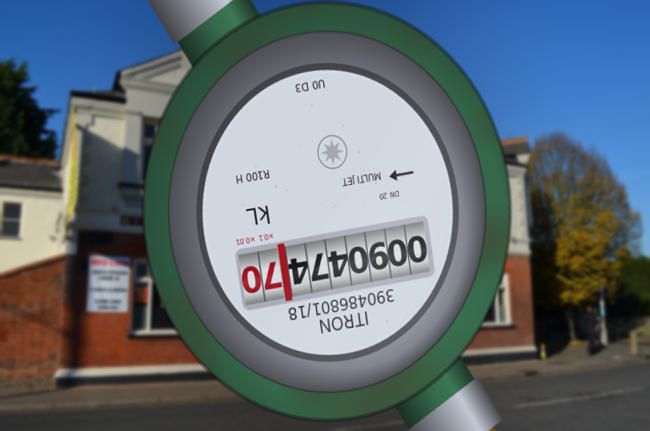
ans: {"value": 90474.70, "unit": "kL"}
